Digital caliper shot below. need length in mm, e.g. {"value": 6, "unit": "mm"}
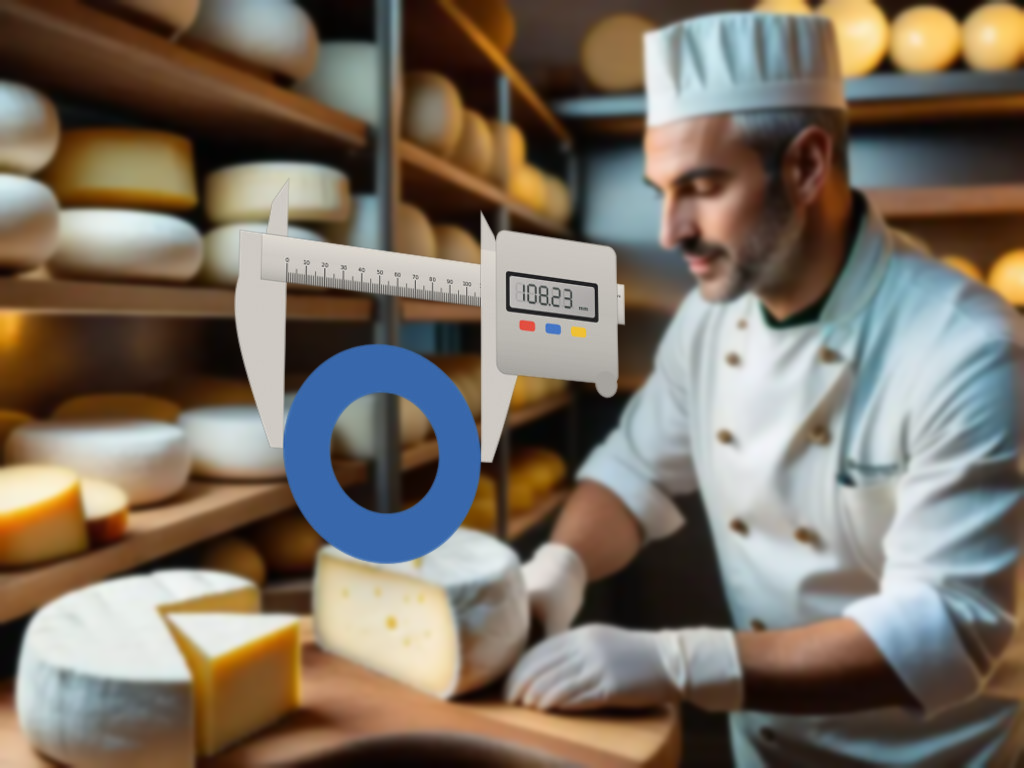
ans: {"value": 108.23, "unit": "mm"}
